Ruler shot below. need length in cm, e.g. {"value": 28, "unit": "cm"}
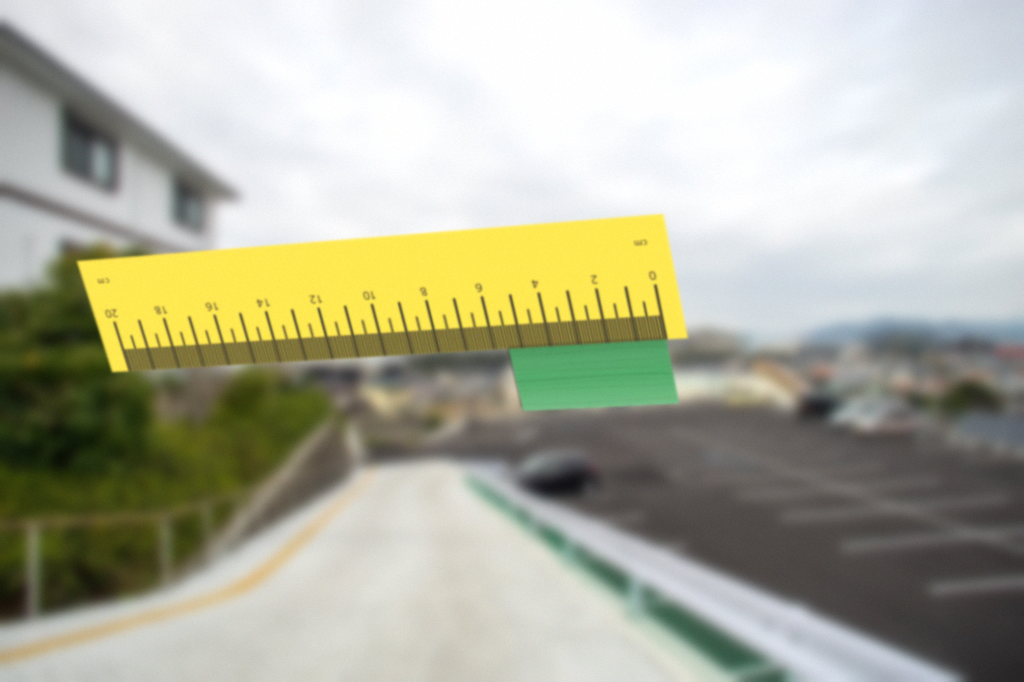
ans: {"value": 5.5, "unit": "cm"}
